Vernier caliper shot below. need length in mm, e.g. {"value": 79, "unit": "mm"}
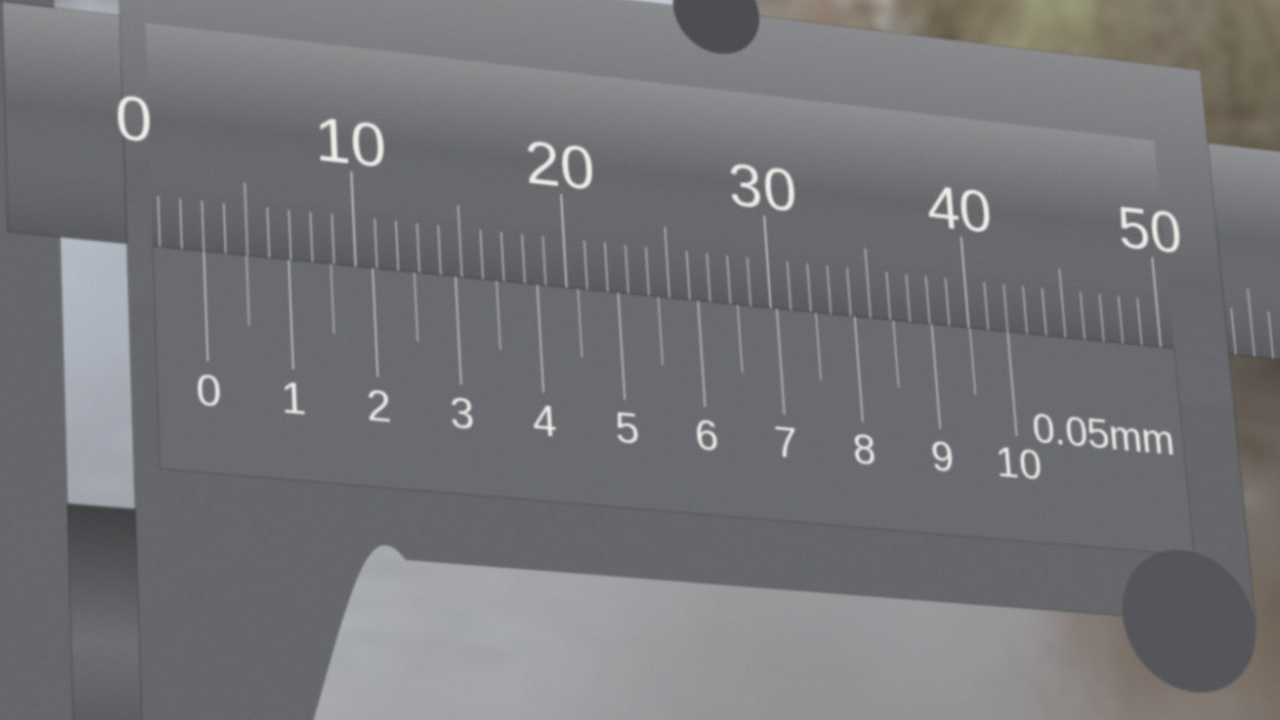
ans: {"value": 3.0, "unit": "mm"}
